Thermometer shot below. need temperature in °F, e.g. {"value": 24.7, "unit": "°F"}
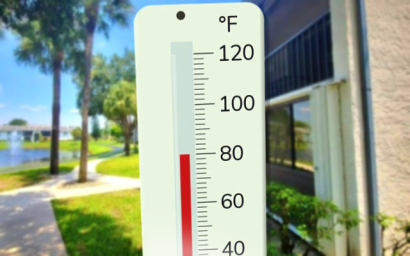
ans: {"value": 80, "unit": "°F"}
